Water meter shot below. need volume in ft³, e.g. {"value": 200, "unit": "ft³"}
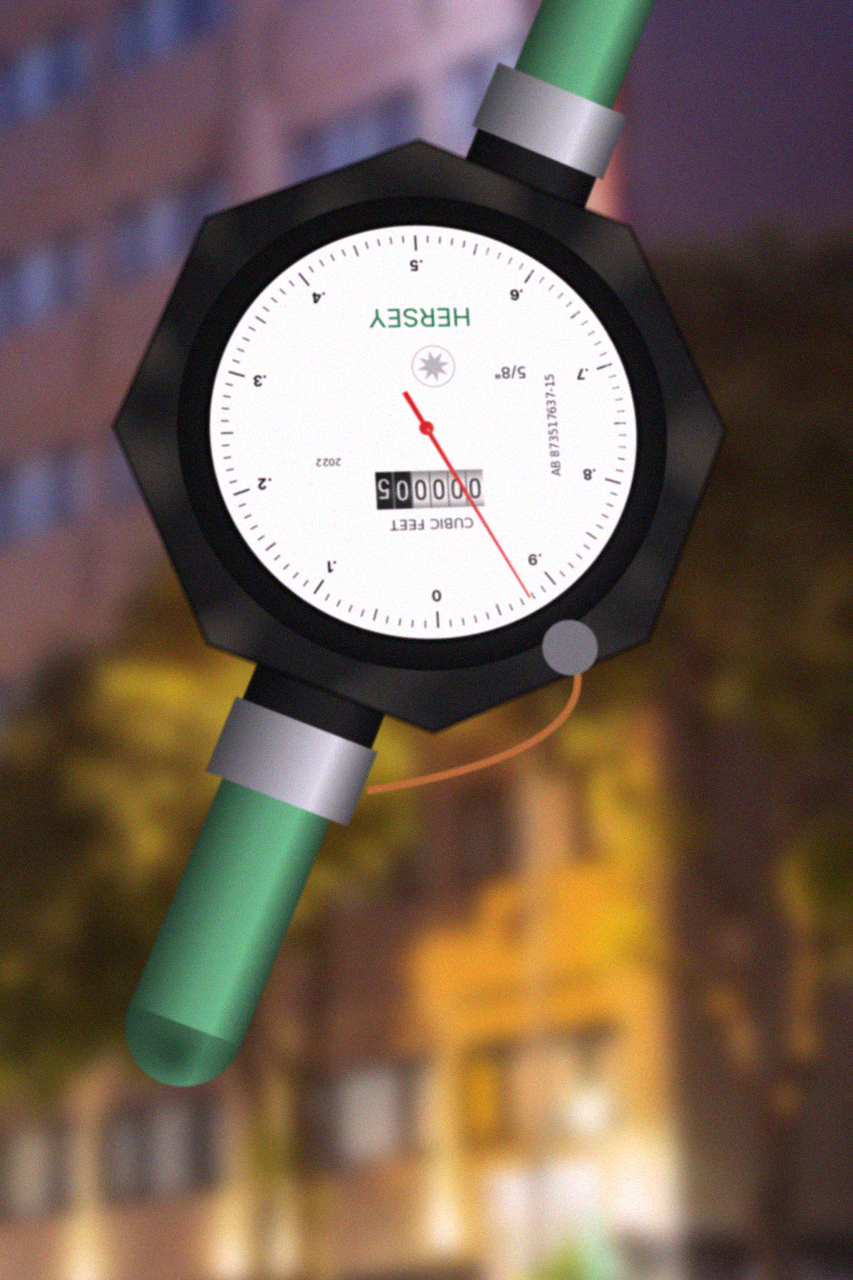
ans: {"value": 4.92, "unit": "ft³"}
